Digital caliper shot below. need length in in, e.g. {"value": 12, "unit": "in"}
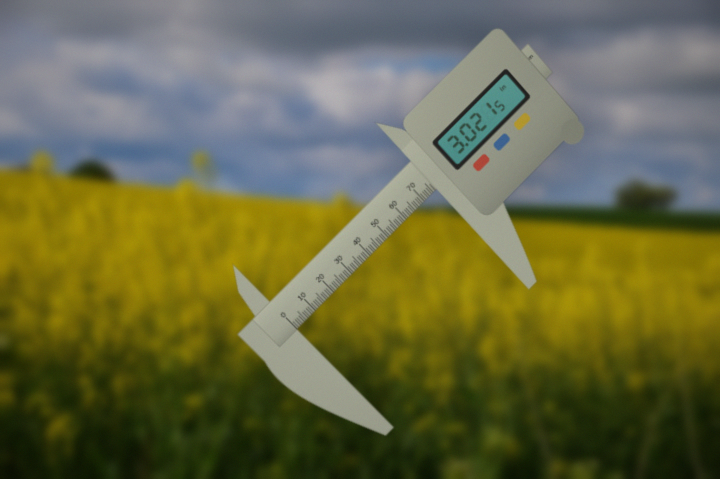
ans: {"value": 3.0215, "unit": "in"}
